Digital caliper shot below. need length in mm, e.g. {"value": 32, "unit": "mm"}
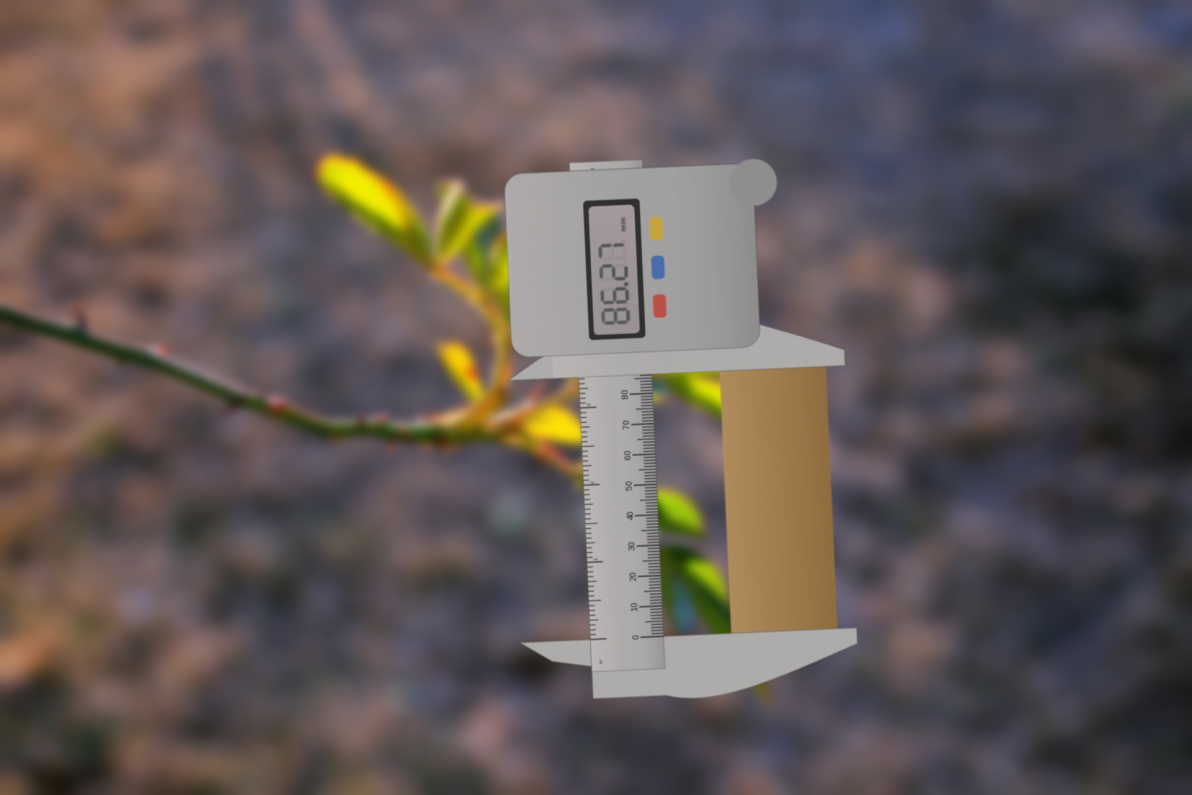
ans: {"value": 86.27, "unit": "mm"}
